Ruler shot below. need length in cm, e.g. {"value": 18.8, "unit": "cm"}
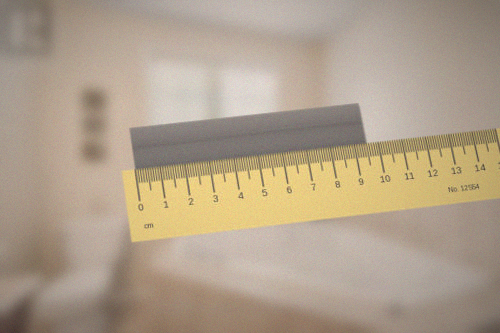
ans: {"value": 9.5, "unit": "cm"}
